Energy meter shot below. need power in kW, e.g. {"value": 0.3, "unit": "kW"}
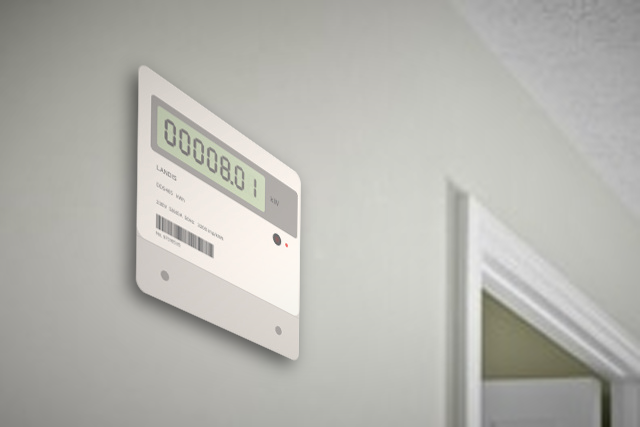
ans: {"value": 8.01, "unit": "kW"}
